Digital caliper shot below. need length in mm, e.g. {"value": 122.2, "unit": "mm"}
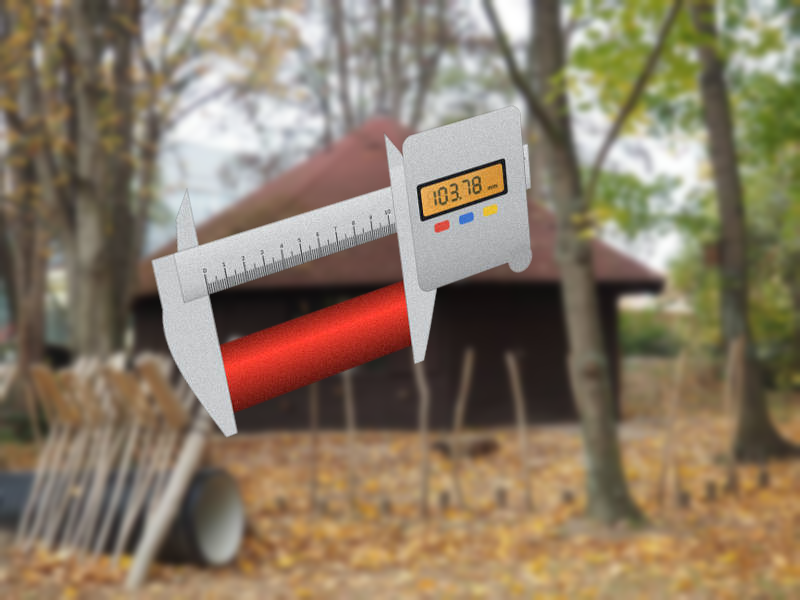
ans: {"value": 103.78, "unit": "mm"}
